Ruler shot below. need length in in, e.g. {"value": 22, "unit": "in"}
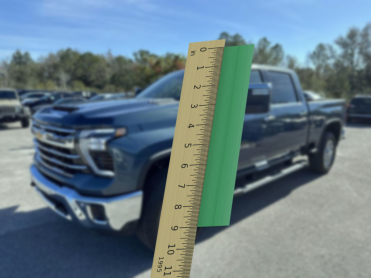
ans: {"value": 9, "unit": "in"}
